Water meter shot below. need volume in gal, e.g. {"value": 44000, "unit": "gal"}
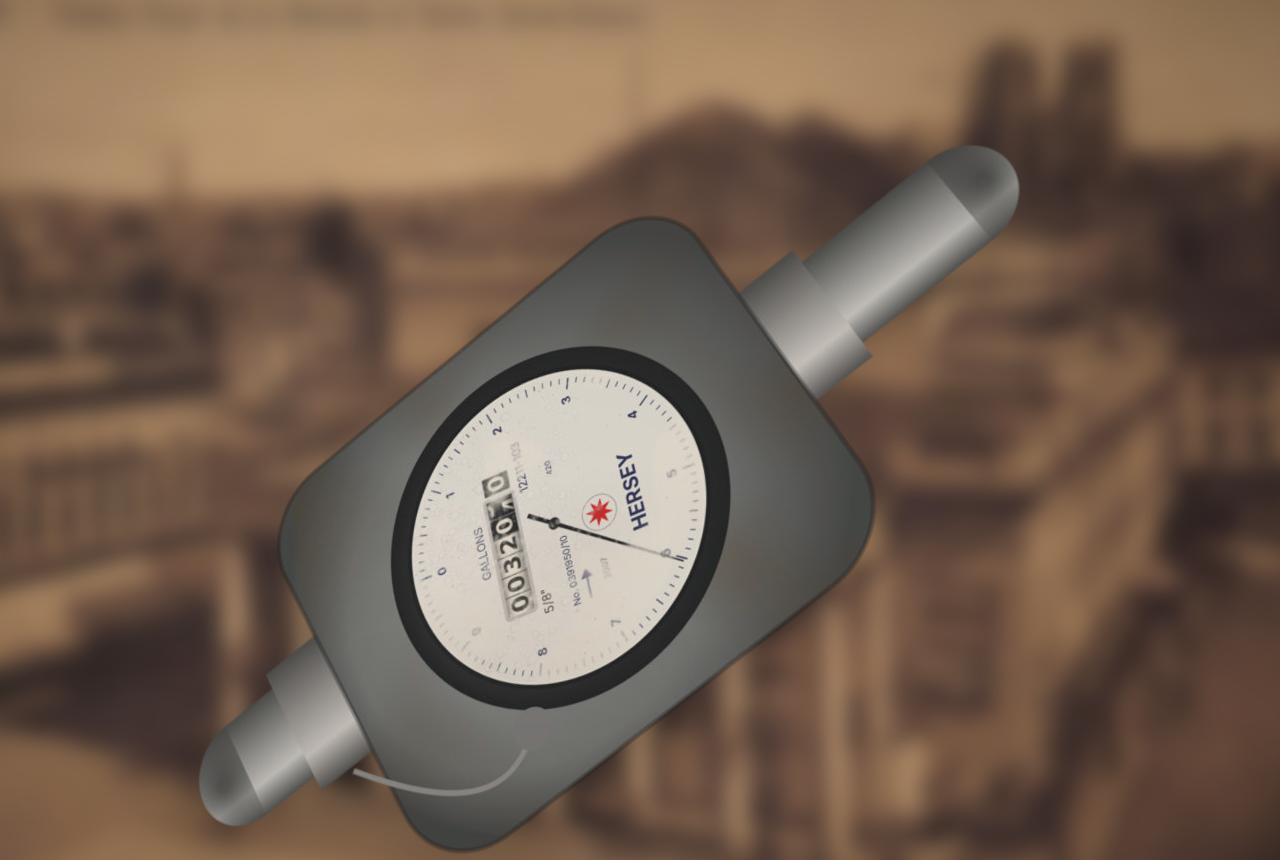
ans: {"value": 32036.0, "unit": "gal"}
